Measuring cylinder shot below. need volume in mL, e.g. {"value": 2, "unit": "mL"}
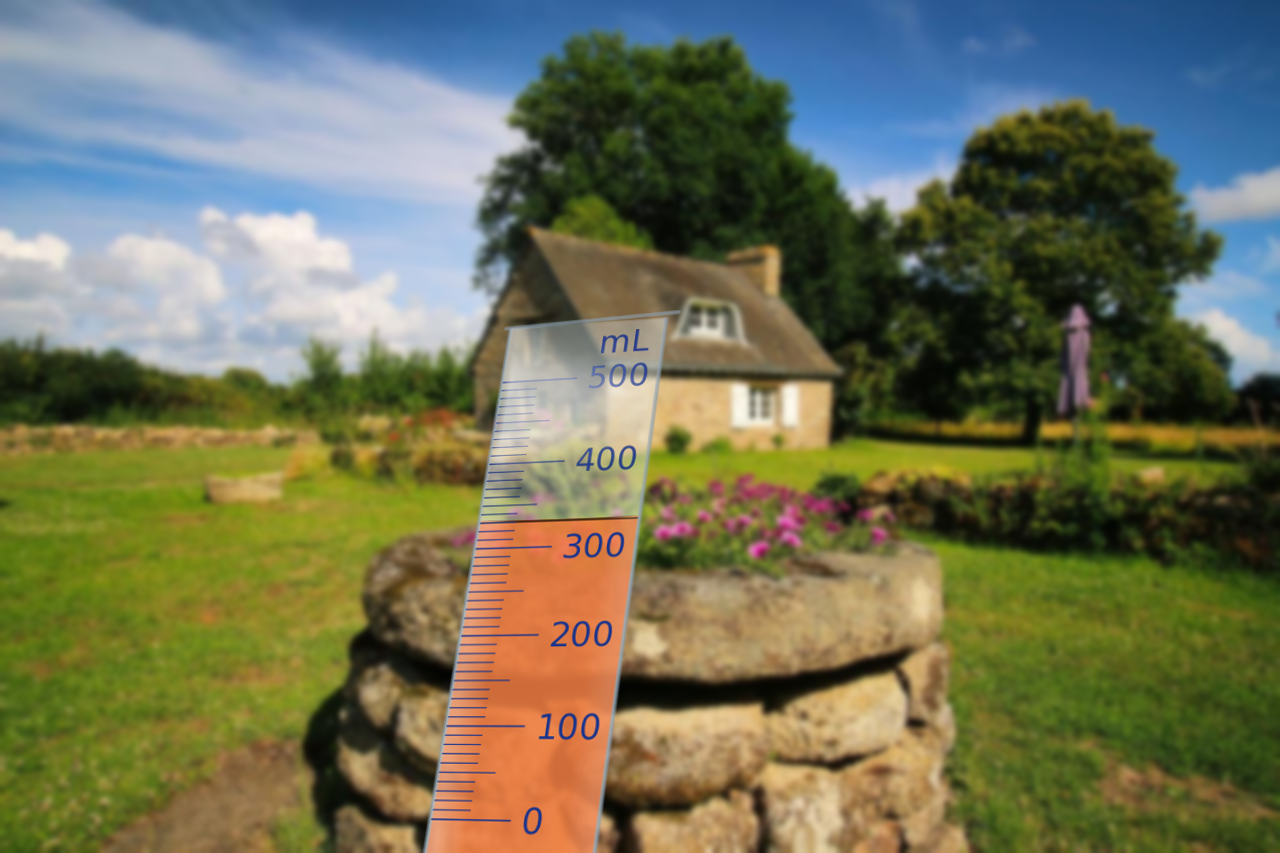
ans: {"value": 330, "unit": "mL"}
